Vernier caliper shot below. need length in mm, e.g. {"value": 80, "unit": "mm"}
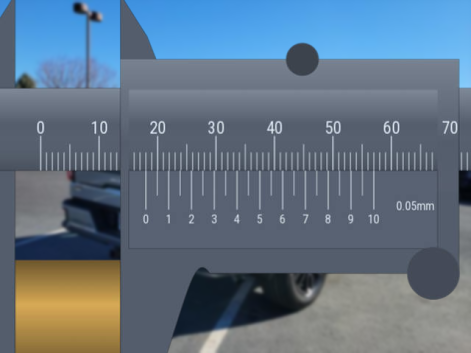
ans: {"value": 18.0, "unit": "mm"}
